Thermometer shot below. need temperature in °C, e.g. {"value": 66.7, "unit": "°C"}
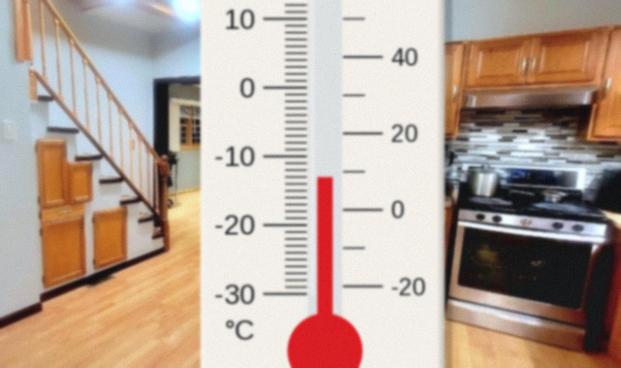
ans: {"value": -13, "unit": "°C"}
